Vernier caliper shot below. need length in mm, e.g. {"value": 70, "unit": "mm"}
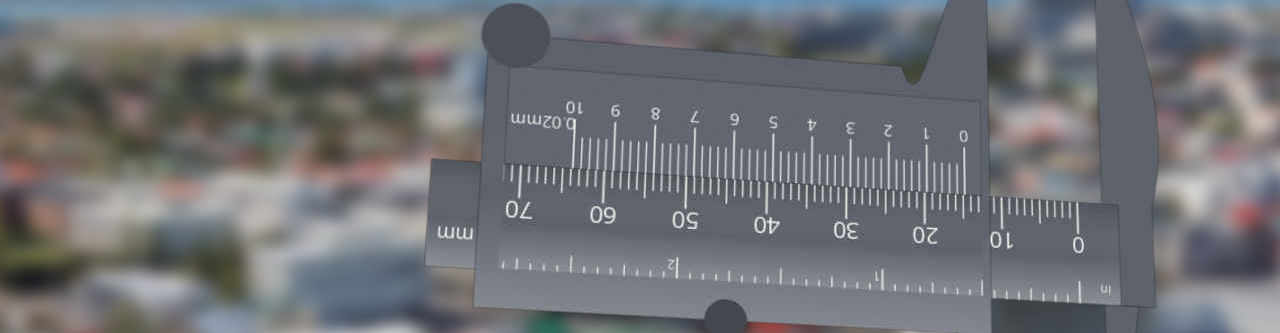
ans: {"value": 14.8, "unit": "mm"}
